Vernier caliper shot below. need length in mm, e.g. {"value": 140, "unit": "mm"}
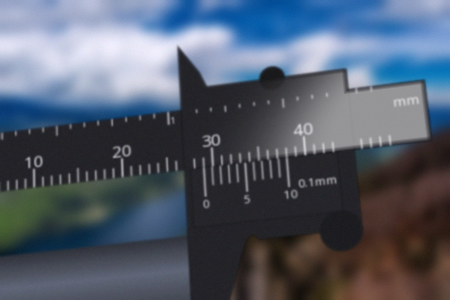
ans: {"value": 29.0, "unit": "mm"}
